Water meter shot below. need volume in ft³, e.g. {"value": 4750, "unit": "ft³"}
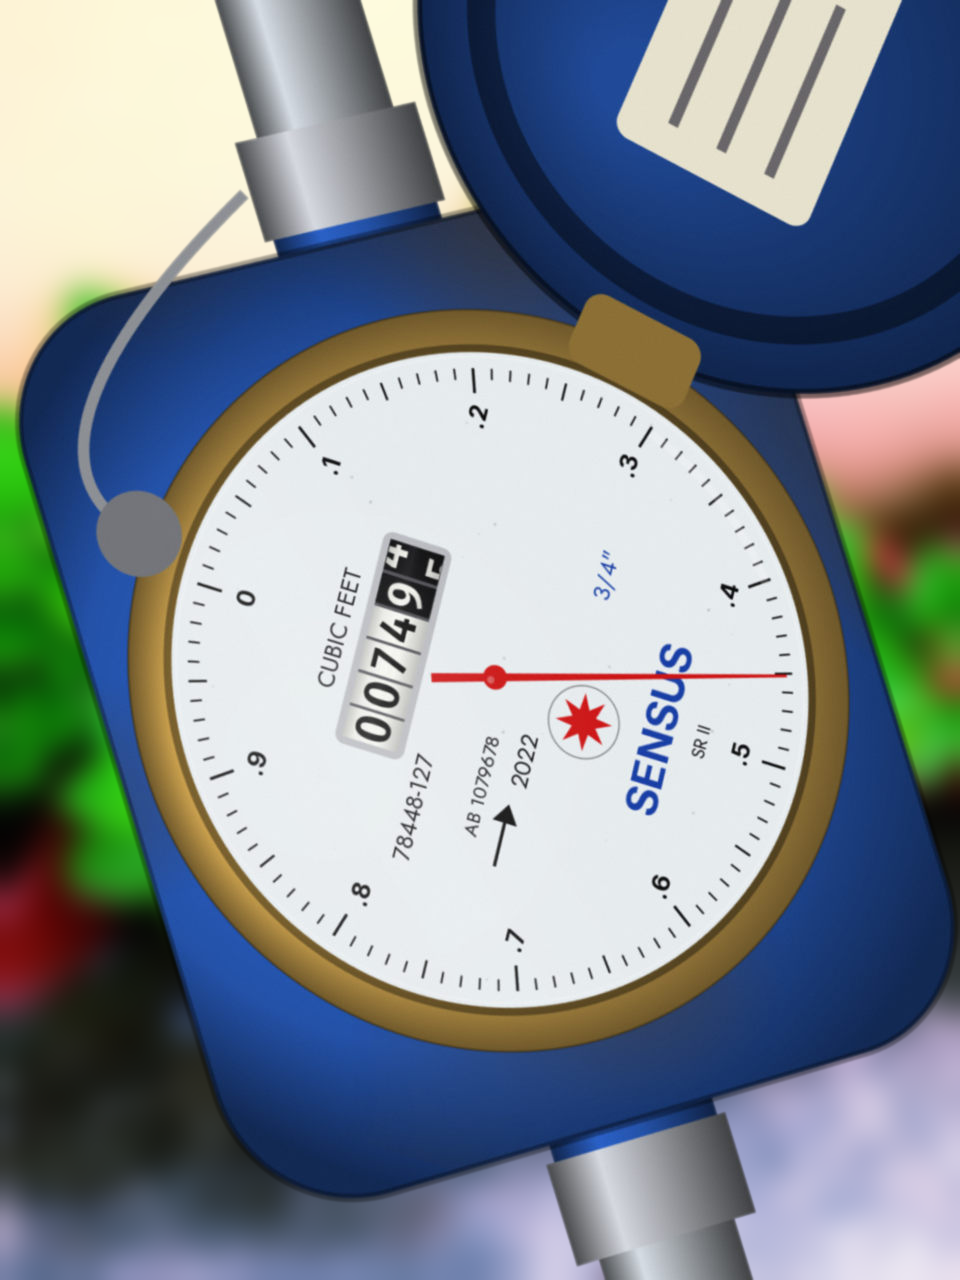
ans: {"value": 7494.45, "unit": "ft³"}
